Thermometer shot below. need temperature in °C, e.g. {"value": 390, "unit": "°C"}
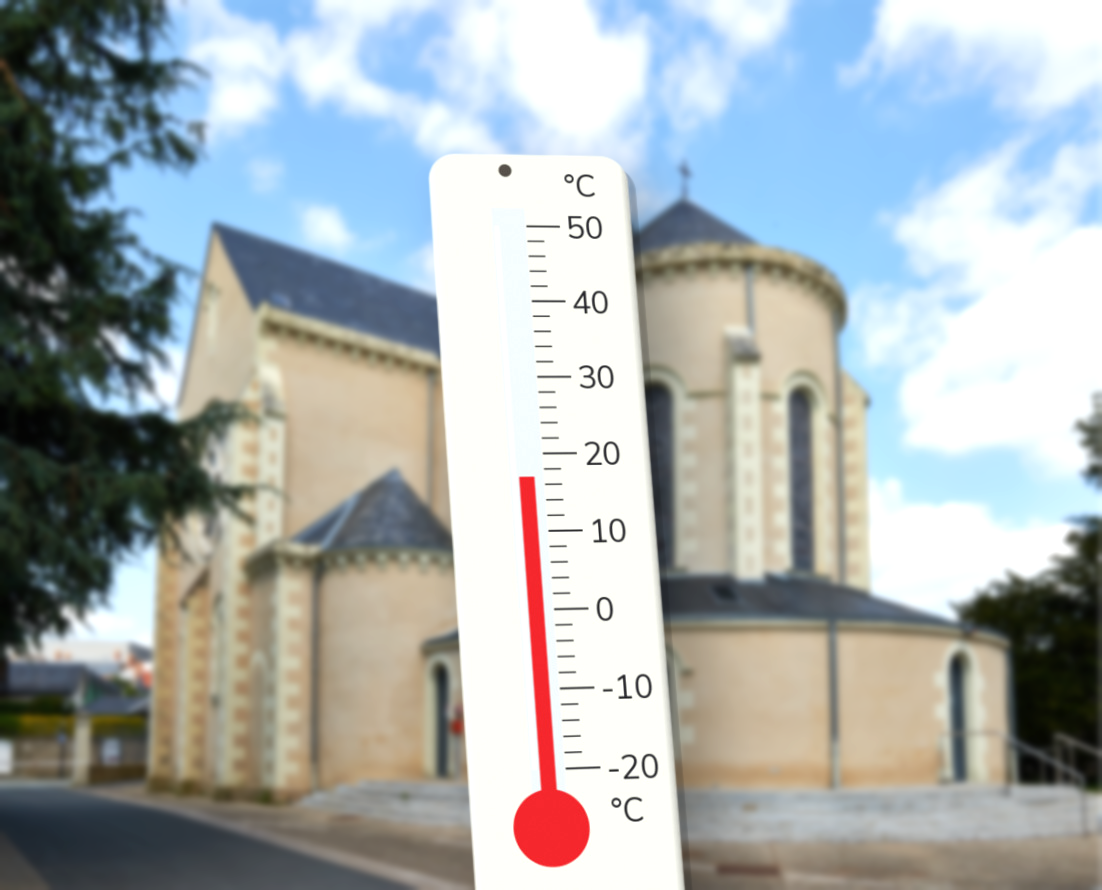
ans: {"value": 17, "unit": "°C"}
